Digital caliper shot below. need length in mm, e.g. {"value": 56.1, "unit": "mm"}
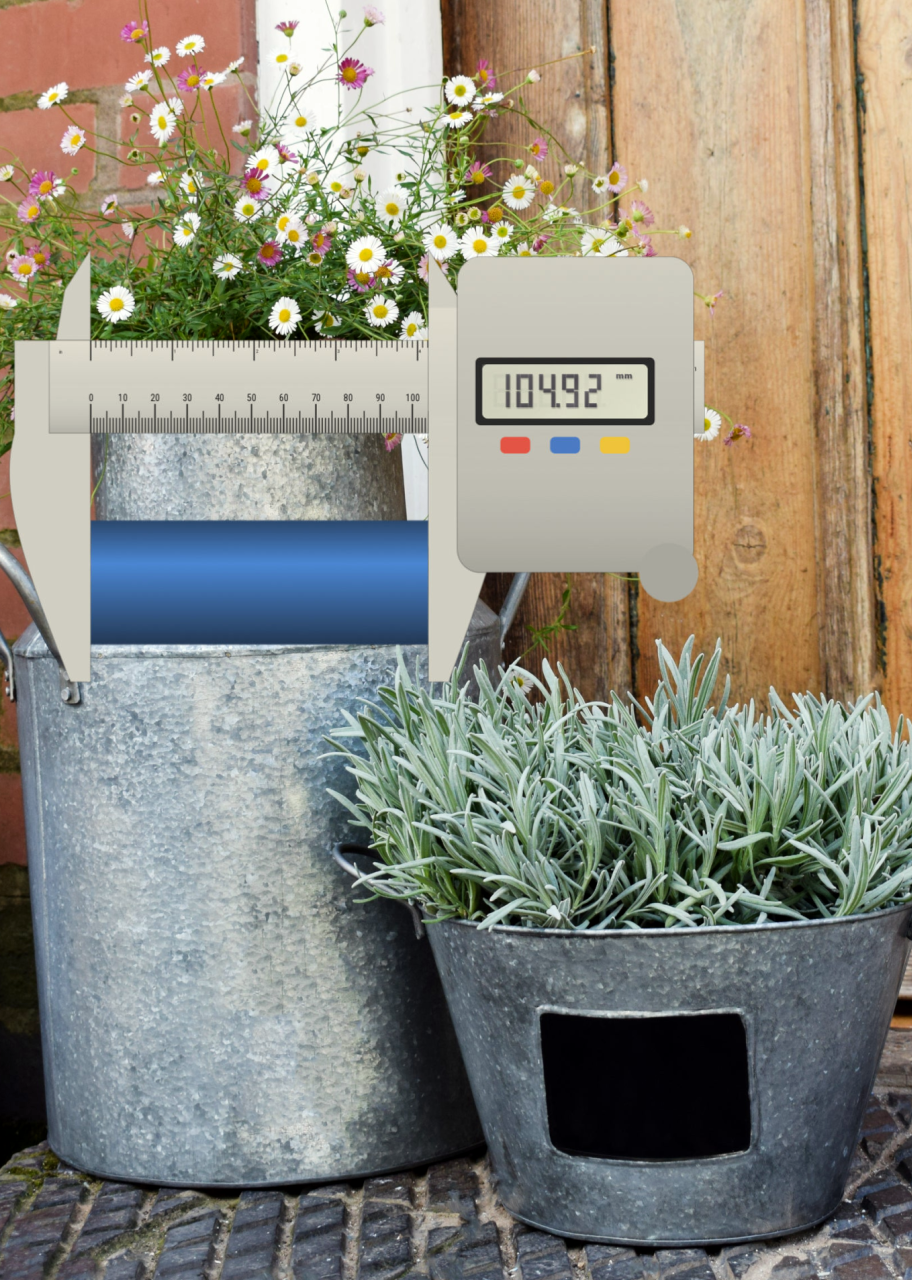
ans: {"value": 104.92, "unit": "mm"}
